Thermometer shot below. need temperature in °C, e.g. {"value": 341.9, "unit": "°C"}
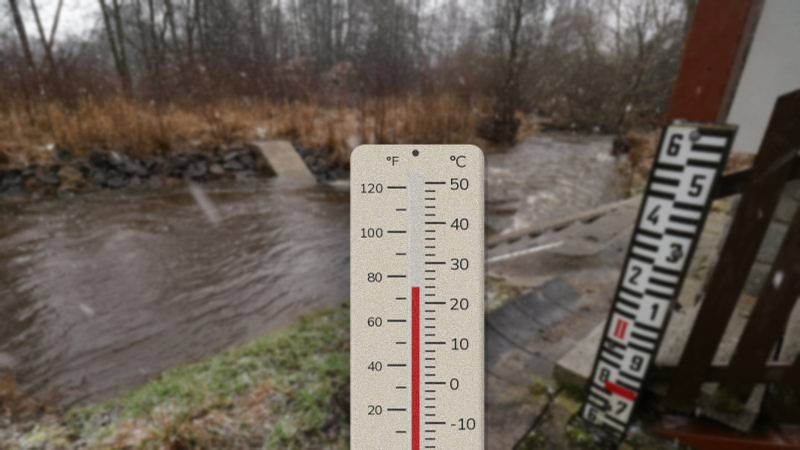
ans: {"value": 24, "unit": "°C"}
